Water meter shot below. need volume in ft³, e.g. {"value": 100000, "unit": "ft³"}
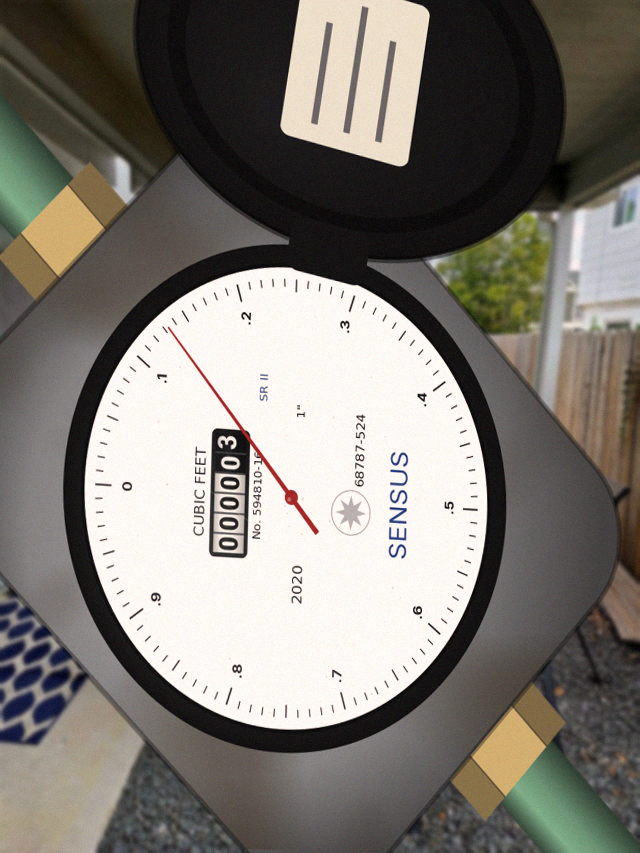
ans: {"value": 3.13, "unit": "ft³"}
